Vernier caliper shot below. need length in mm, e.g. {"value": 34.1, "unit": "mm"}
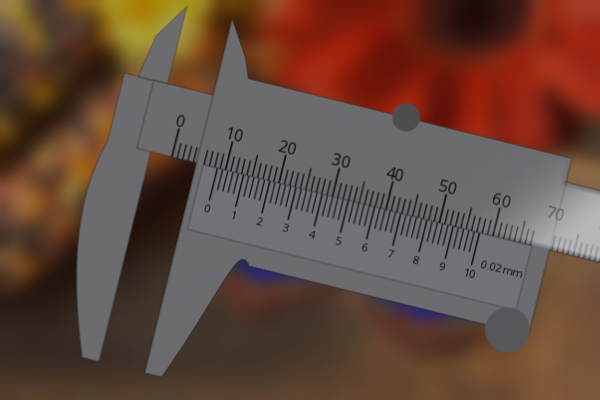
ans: {"value": 8.5, "unit": "mm"}
